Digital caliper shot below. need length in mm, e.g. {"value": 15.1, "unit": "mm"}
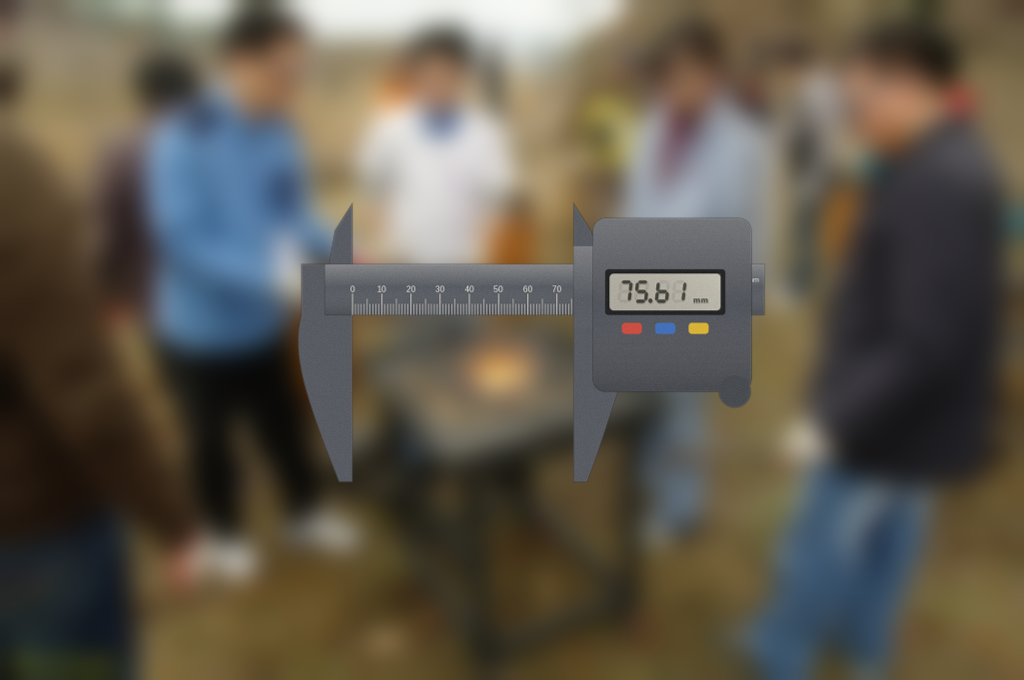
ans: {"value": 75.61, "unit": "mm"}
